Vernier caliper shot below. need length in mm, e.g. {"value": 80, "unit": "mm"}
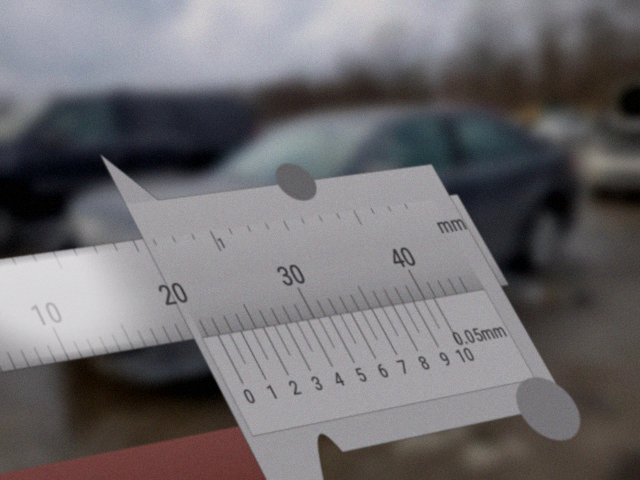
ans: {"value": 21.8, "unit": "mm"}
